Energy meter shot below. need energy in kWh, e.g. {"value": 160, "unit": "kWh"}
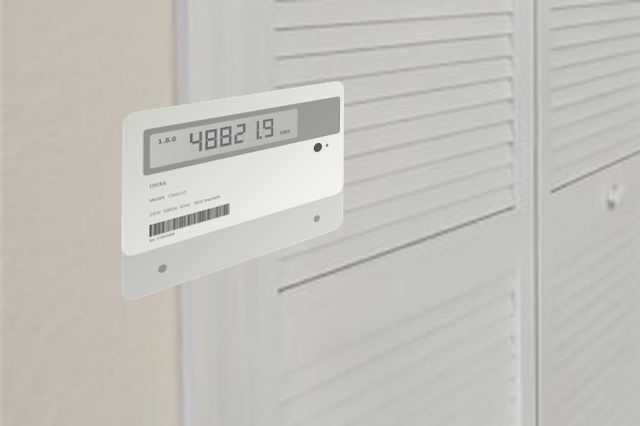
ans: {"value": 48821.9, "unit": "kWh"}
